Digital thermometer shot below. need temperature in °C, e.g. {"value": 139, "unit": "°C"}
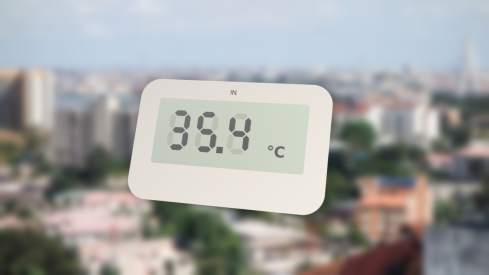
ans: {"value": 35.4, "unit": "°C"}
